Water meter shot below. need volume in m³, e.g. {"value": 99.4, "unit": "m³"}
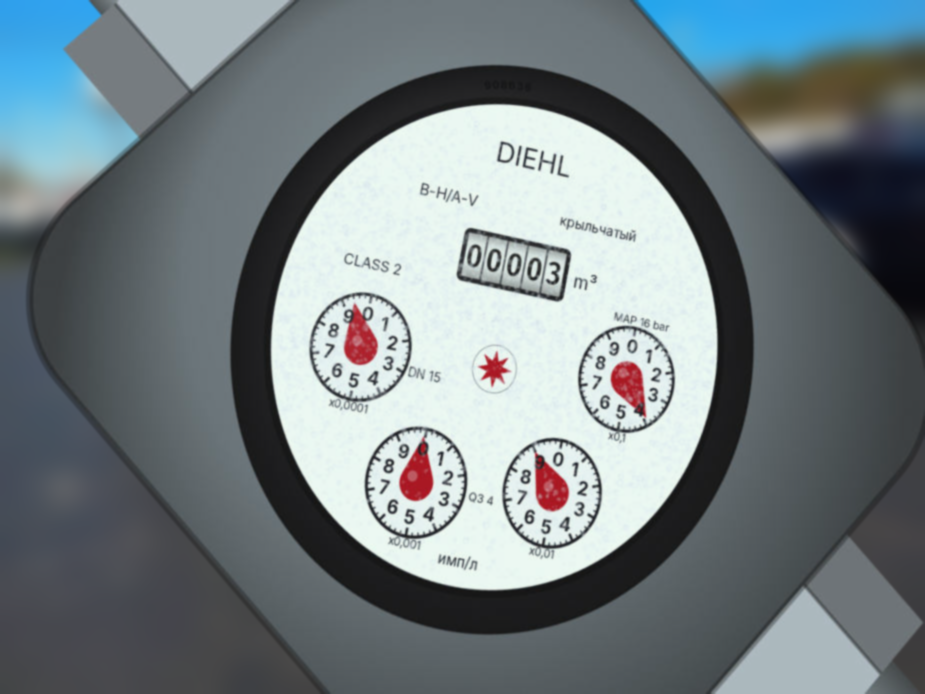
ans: {"value": 3.3899, "unit": "m³"}
